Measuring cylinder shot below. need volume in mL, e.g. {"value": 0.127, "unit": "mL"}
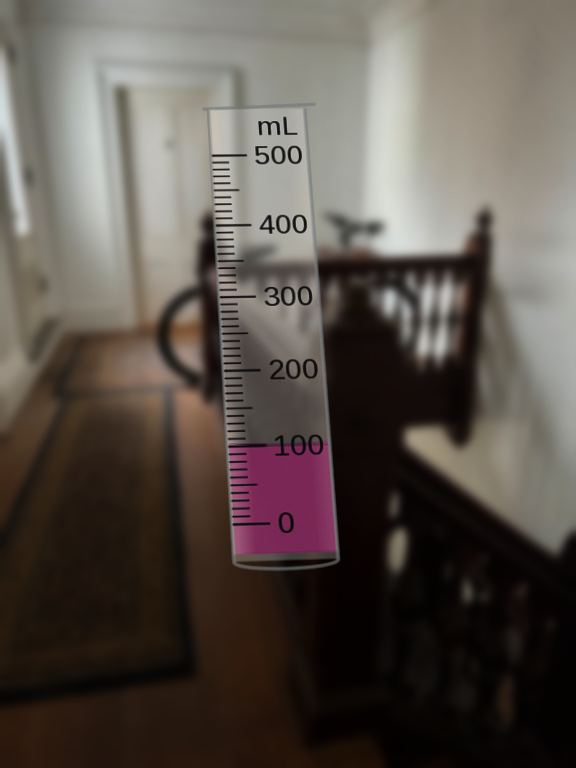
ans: {"value": 100, "unit": "mL"}
